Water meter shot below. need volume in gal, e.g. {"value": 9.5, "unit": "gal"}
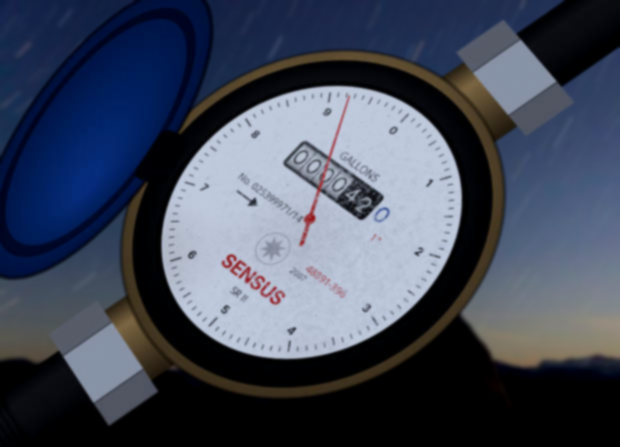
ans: {"value": 419.2, "unit": "gal"}
